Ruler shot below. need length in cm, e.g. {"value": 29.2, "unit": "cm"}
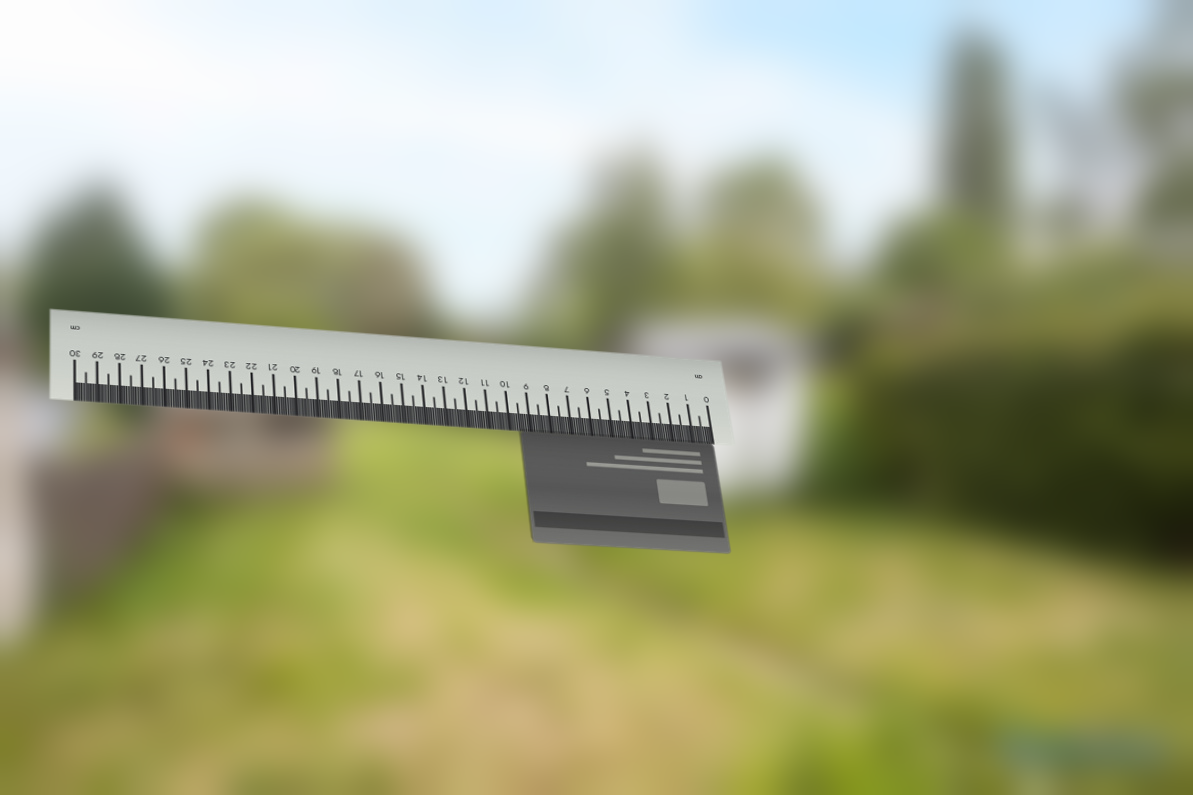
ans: {"value": 9.5, "unit": "cm"}
